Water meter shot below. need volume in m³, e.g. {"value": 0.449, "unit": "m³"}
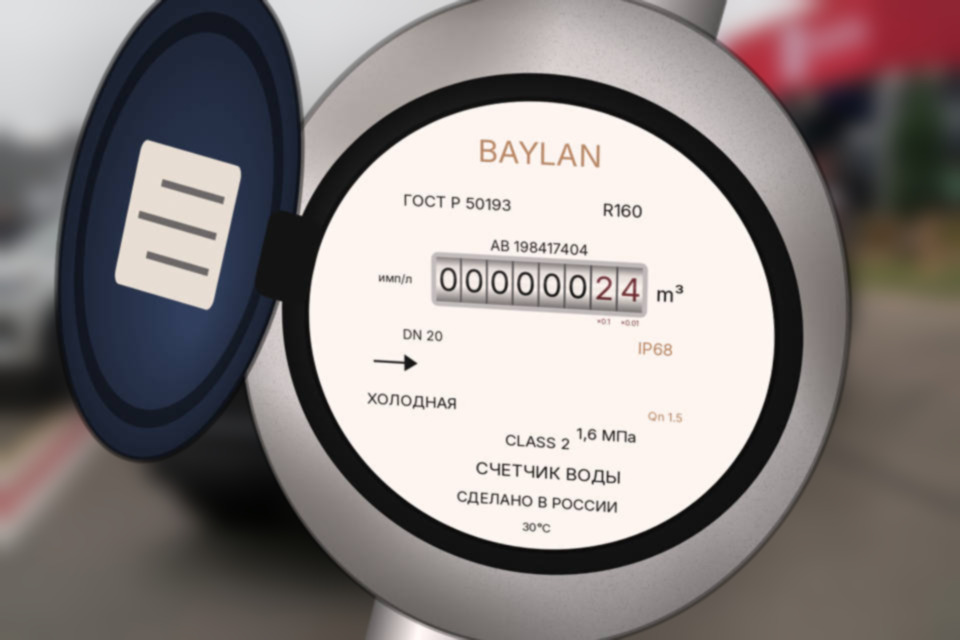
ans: {"value": 0.24, "unit": "m³"}
